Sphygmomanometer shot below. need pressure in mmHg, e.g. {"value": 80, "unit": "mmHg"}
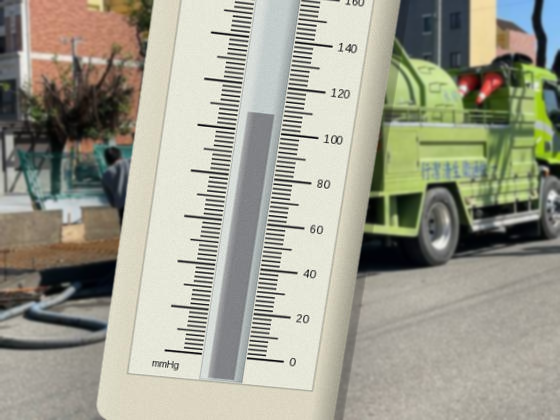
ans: {"value": 108, "unit": "mmHg"}
